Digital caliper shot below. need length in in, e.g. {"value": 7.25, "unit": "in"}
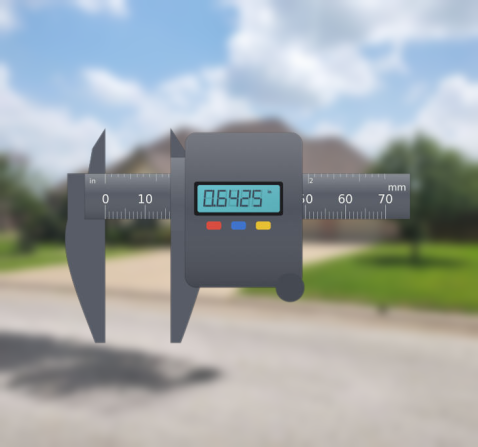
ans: {"value": 0.6425, "unit": "in"}
